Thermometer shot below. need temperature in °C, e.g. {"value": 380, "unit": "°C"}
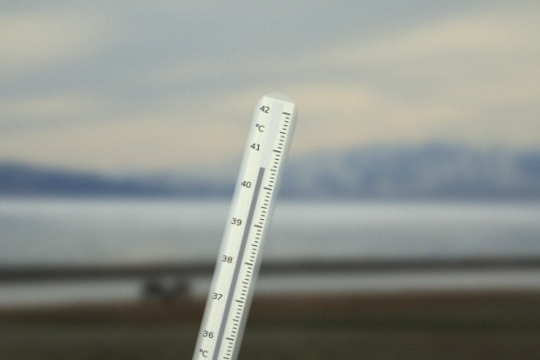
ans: {"value": 40.5, "unit": "°C"}
